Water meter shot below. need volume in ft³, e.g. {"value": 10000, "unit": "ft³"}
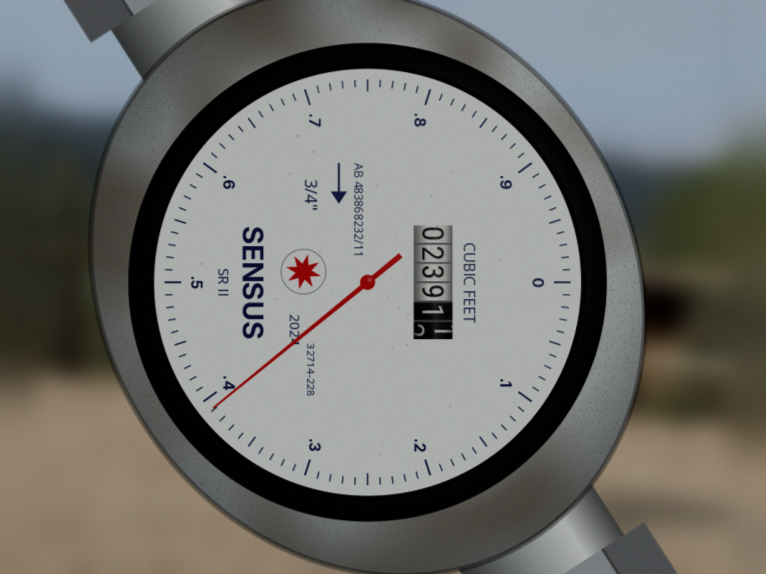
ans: {"value": 23911.39, "unit": "ft³"}
